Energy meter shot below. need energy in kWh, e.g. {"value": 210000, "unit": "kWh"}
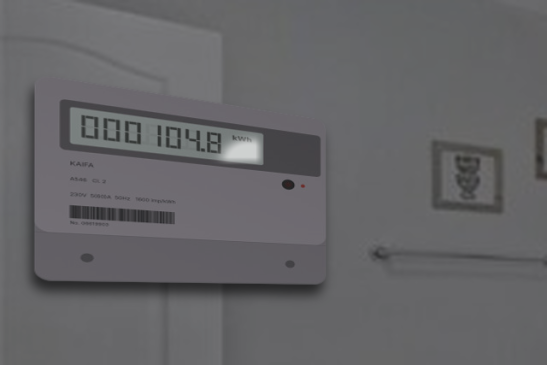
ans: {"value": 104.8, "unit": "kWh"}
